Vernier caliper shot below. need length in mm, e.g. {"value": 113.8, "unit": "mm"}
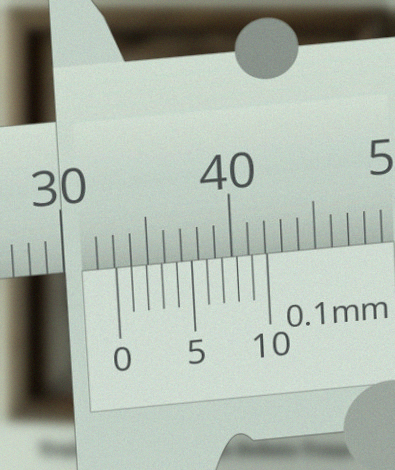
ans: {"value": 33.1, "unit": "mm"}
